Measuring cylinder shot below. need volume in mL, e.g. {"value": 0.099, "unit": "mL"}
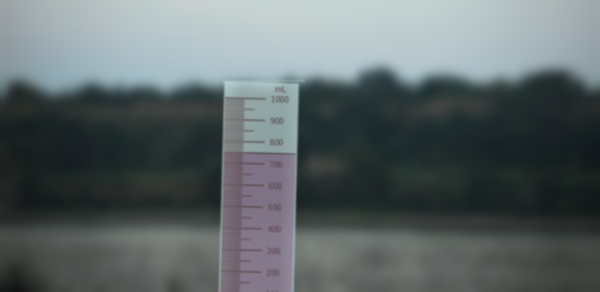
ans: {"value": 750, "unit": "mL"}
